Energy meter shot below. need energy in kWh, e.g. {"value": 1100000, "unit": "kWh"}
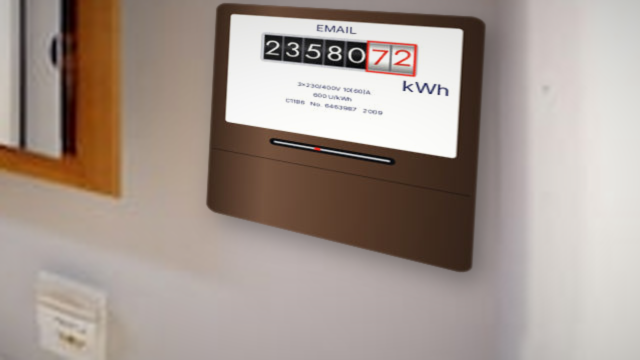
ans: {"value": 23580.72, "unit": "kWh"}
